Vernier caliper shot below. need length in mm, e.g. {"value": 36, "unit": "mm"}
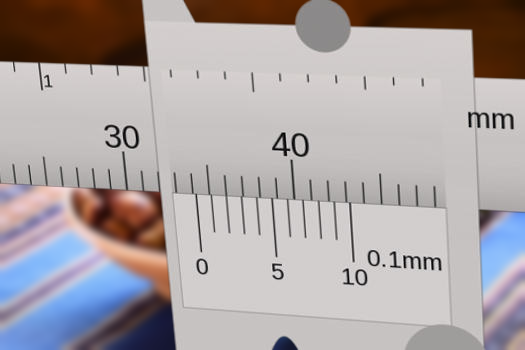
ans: {"value": 34.2, "unit": "mm"}
